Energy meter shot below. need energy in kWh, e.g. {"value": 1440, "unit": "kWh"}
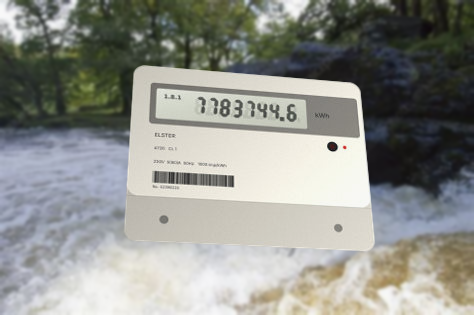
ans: {"value": 7783744.6, "unit": "kWh"}
